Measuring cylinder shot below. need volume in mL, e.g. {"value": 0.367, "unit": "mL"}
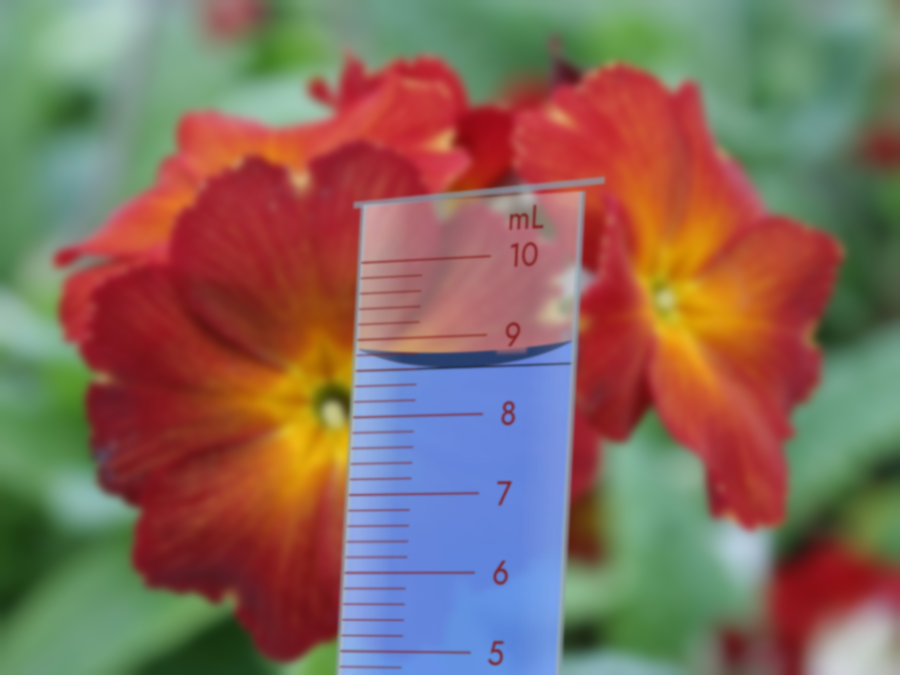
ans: {"value": 8.6, "unit": "mL"}
